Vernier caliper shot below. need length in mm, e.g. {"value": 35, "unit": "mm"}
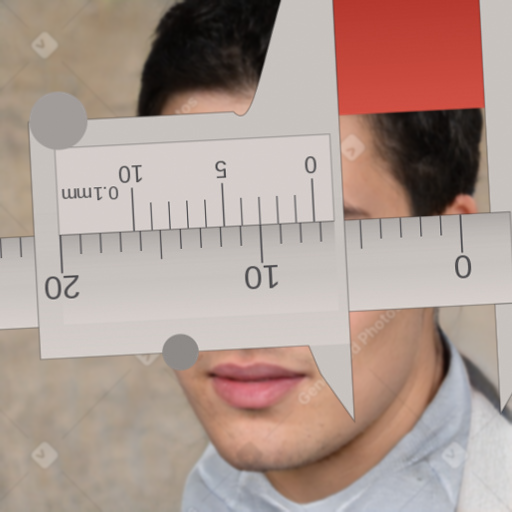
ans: {"value": 7.3, "unit": "mm"}
